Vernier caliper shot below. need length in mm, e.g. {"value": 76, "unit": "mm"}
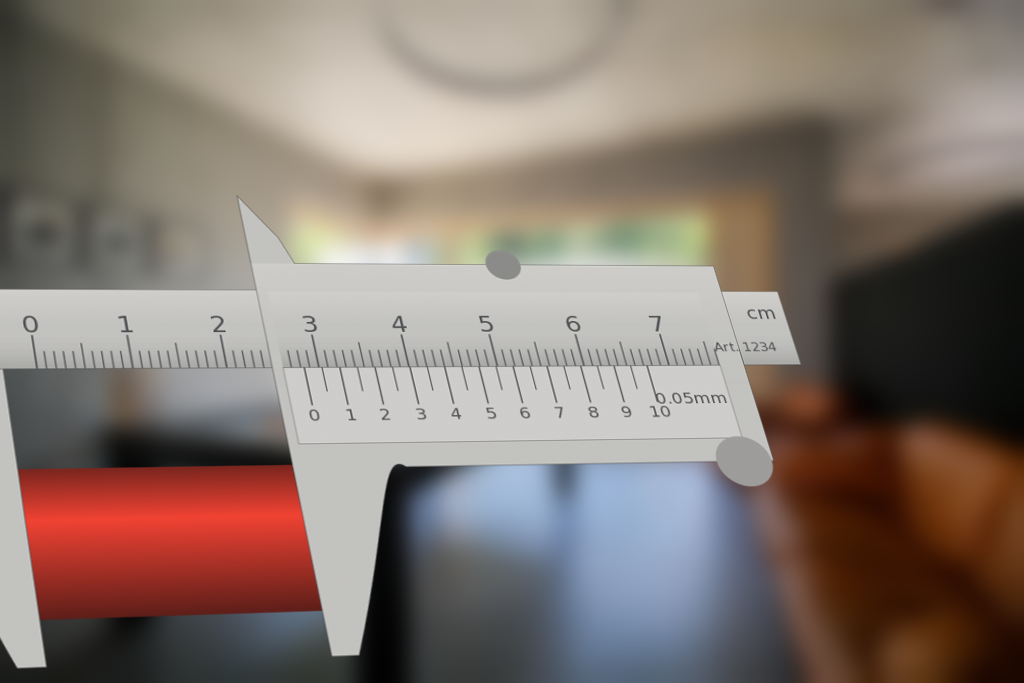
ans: {"value": 28.4, "unit": "mm"}
